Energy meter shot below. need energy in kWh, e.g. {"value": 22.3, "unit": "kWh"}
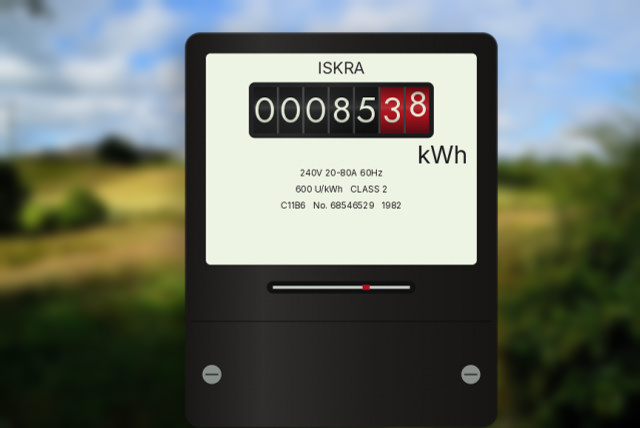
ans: {"value": 85.38, "unit": "kWh"}
